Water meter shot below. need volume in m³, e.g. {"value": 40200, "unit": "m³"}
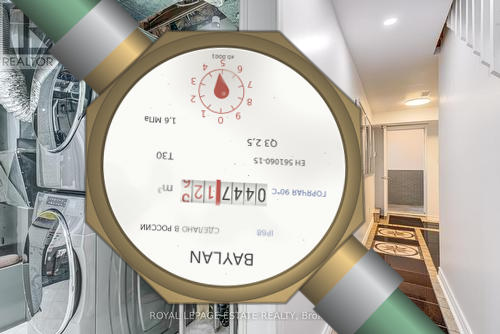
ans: {"value": 447.1254, "unit": "m³"}
